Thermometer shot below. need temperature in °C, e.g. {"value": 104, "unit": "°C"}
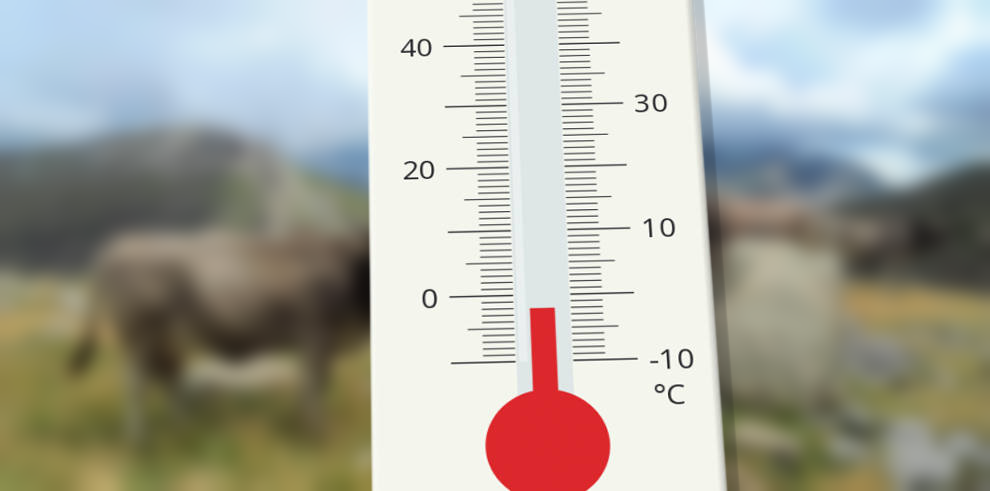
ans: {"value": -2, "unit": "°C"}
